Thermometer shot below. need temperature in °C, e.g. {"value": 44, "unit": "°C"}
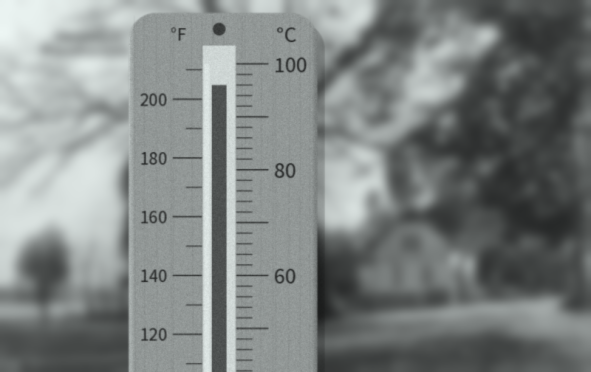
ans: {"value": 96, "unit": "°C"}
